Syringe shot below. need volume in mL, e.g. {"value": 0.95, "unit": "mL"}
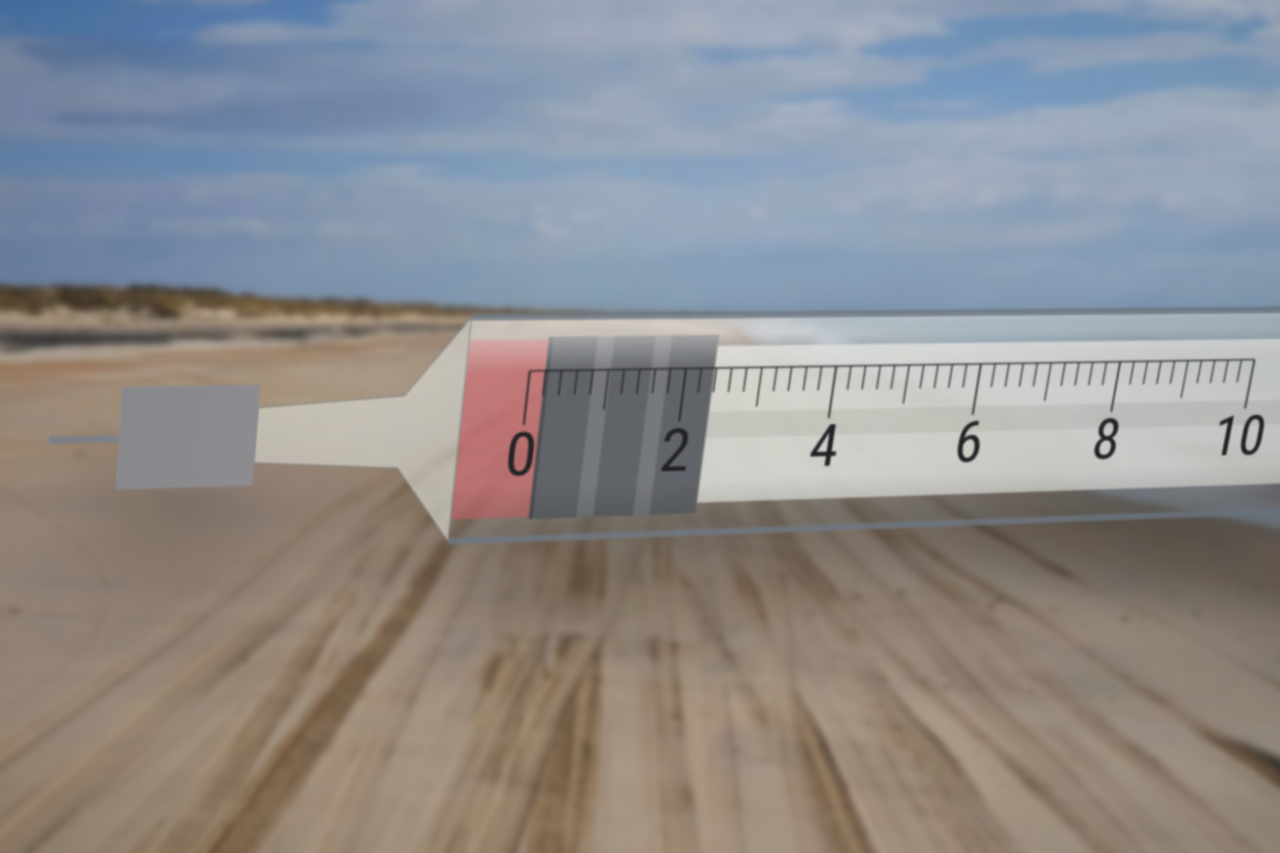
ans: {"value": 0.2, "unit": "mL"}
